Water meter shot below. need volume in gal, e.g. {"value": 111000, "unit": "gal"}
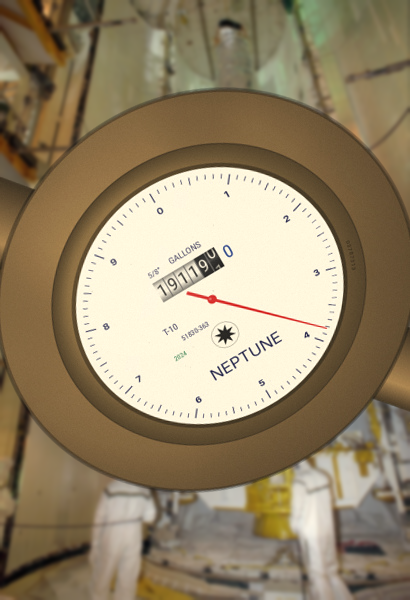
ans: {"value": 1911903.8, "unit": "gal"}
